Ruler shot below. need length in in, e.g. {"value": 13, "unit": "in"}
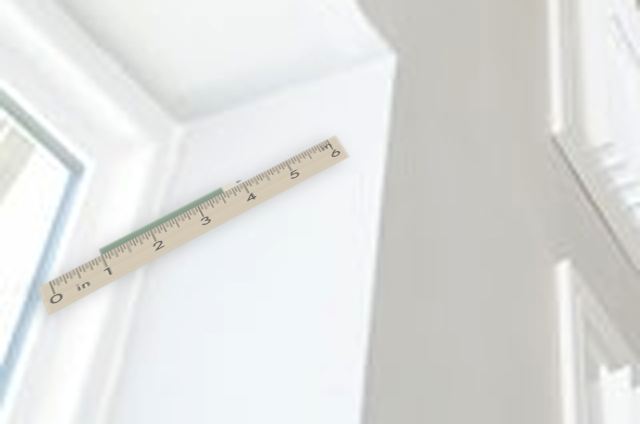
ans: {"value": 3, "unit": "in"}
